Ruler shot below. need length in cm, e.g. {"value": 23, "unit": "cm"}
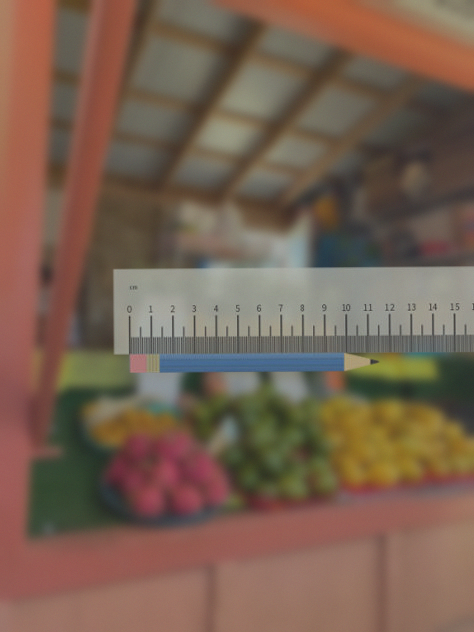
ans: {"value": 11.5, "unit": "cm"}
